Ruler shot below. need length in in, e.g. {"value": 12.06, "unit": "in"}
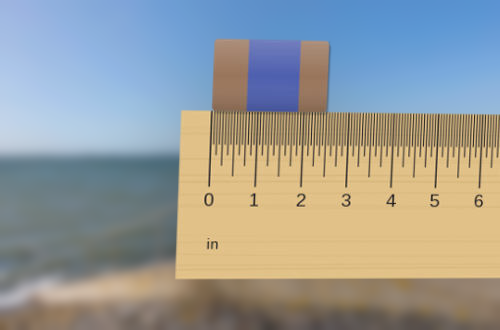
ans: {"value": 2.5, "unit": "in"}
